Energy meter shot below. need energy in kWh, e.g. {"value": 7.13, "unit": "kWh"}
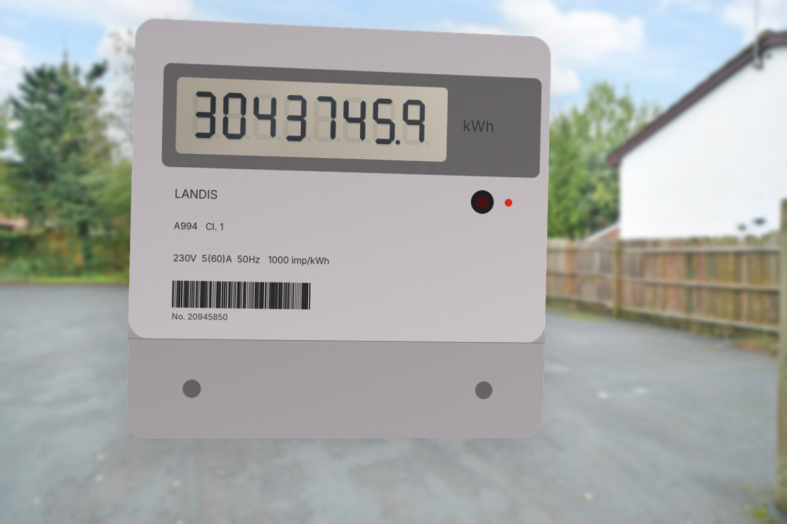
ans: {"value": 3043745.9, "unit": "kWh"}
